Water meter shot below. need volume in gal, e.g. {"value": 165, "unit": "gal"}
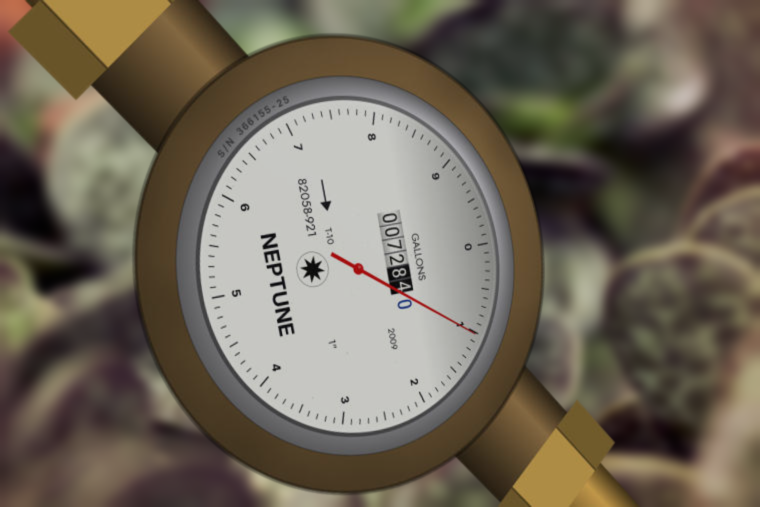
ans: {"value": 72841.0, "unit": "gal"}
